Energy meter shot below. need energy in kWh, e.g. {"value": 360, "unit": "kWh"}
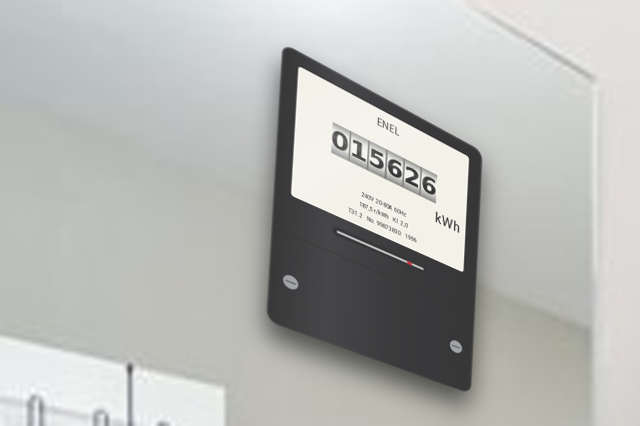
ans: {"value": 15626, "unit": "kWh"}
